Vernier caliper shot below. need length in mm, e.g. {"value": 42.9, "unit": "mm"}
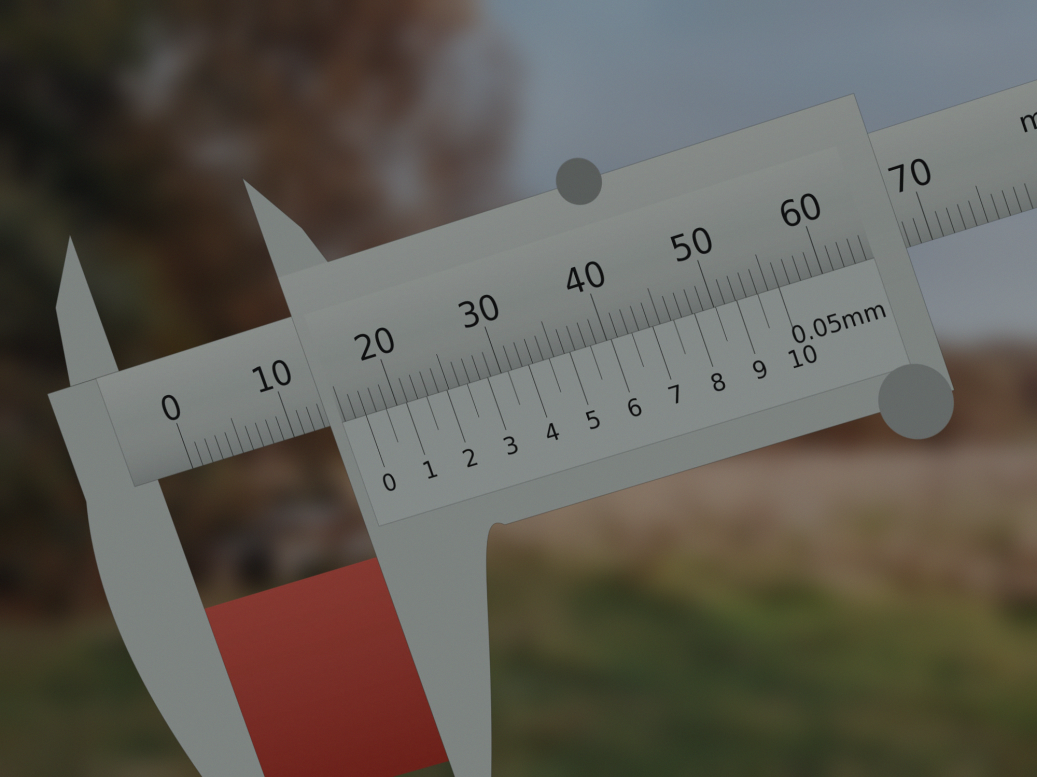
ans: {"value": 17.0, "unit": "mm"}
